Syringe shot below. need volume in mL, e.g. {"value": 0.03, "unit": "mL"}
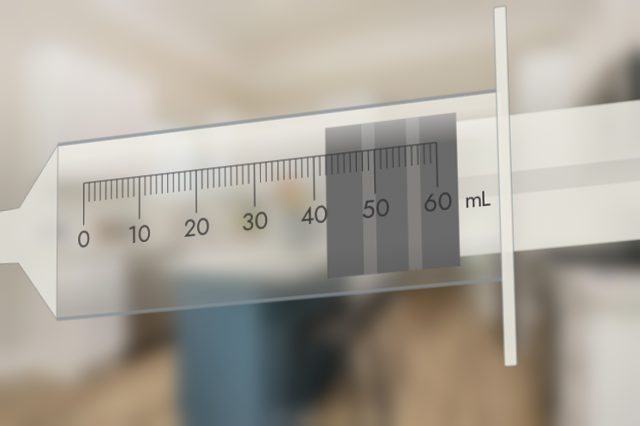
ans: {"value": 42, "unit": "mL"}
